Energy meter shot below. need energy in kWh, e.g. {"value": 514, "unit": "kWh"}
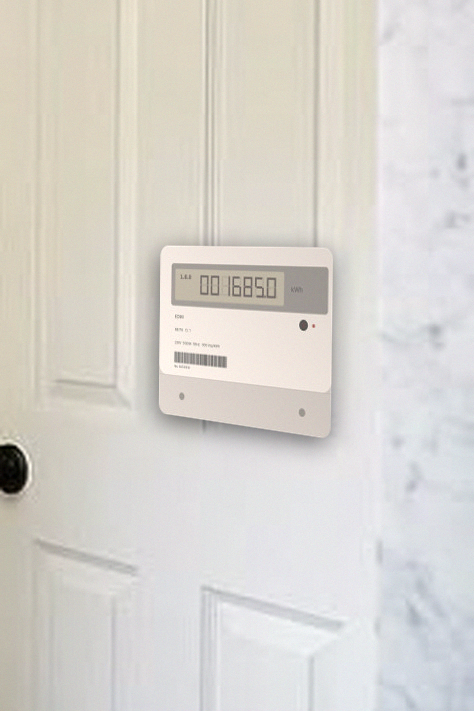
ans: {"value": 1685.0, "unit": "kWh"}
